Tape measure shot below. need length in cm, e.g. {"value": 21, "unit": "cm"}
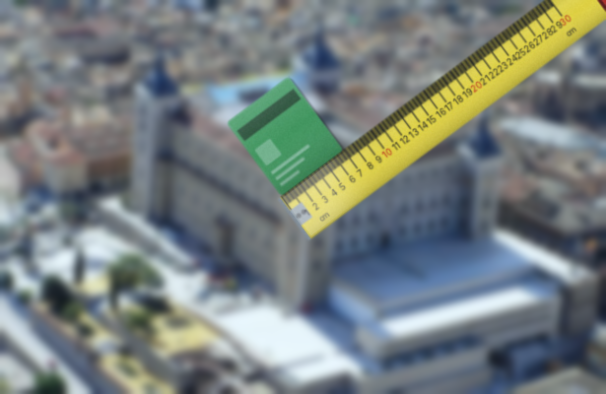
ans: {"value": 7, "unit": "cm"}
